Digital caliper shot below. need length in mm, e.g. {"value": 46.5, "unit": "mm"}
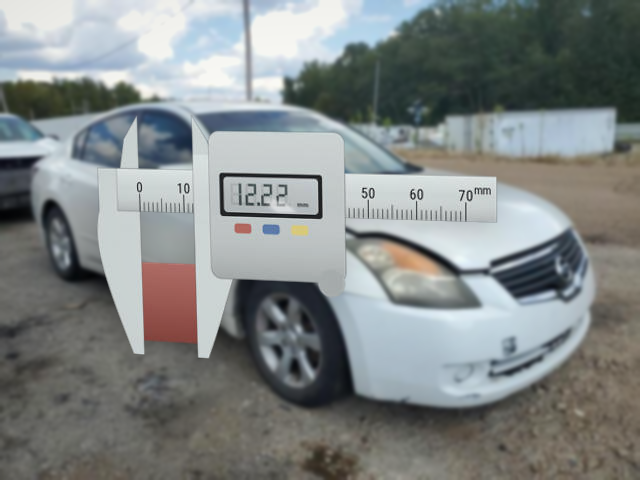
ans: {"value": 12.22, "unit": "mm"}
